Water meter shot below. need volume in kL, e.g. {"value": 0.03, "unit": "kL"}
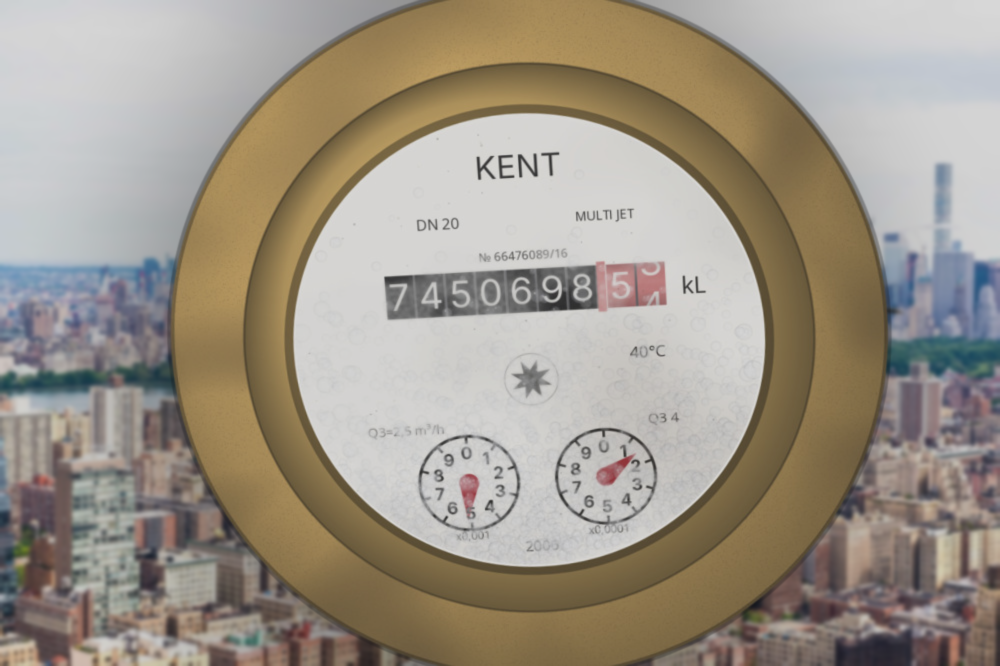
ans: {"value": 7450698.5351, "unit": "kL"}
